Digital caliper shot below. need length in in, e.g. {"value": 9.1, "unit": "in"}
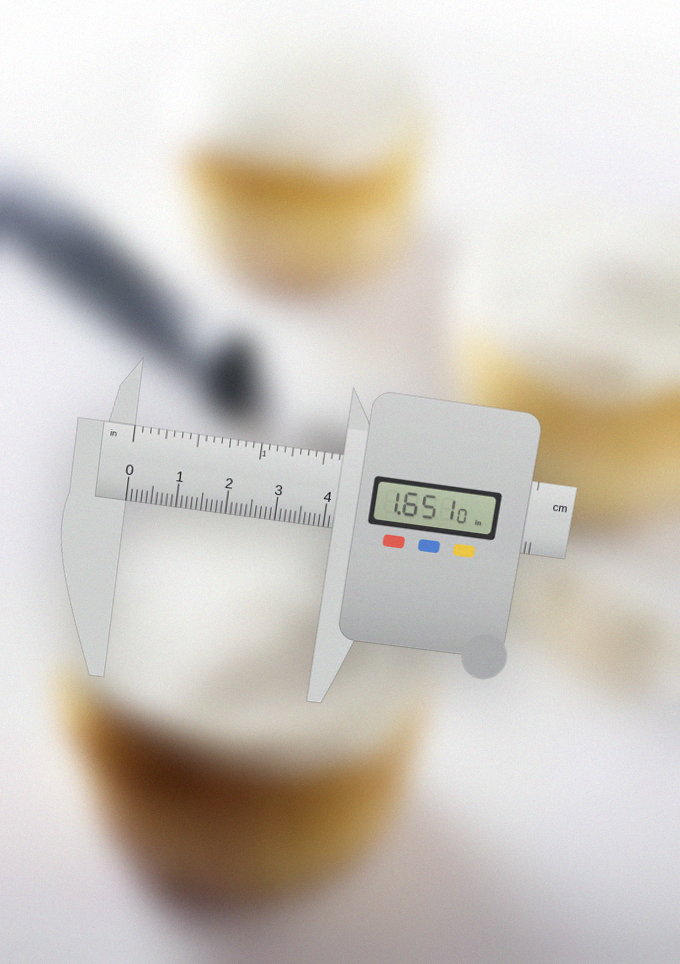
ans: {"value": 1.6510, "unit": "in"}
